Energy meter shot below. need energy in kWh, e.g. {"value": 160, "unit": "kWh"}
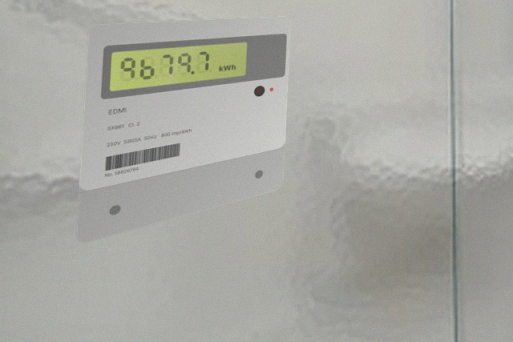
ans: {"value": 9679.7, "unit": "kWh"}
